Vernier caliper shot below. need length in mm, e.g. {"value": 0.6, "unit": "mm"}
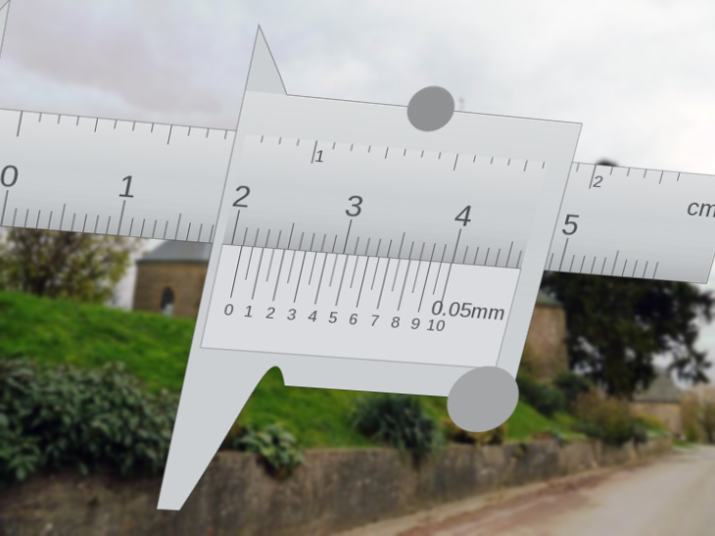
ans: {"value": 20.9, "unit": "mm"}
